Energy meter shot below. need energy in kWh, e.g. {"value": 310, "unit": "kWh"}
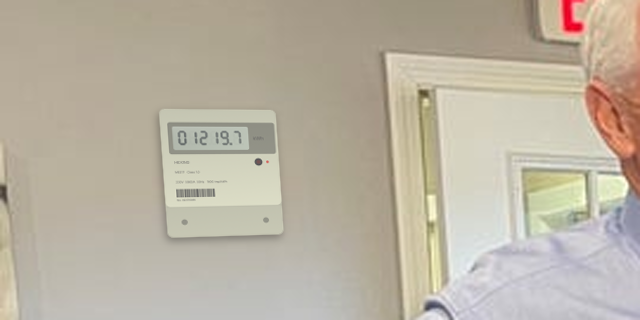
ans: {"value": 1219.7, "unit": "kWh"}
